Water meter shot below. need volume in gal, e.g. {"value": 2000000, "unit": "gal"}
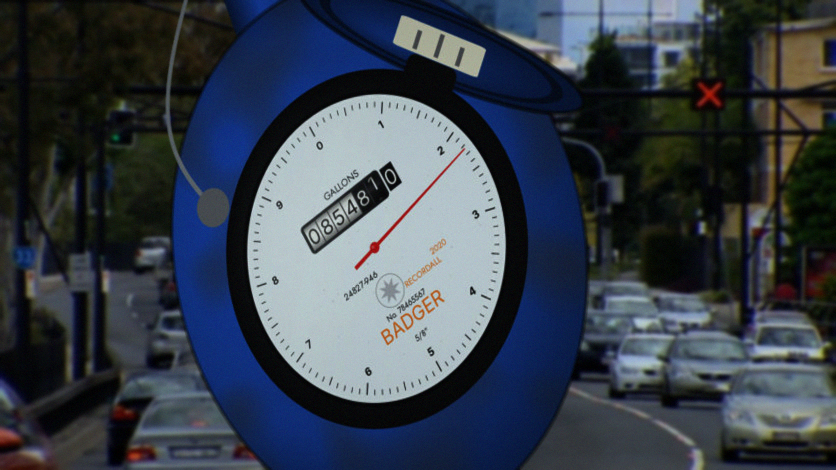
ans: {"value": 854812.2, "unit": "gal"}
